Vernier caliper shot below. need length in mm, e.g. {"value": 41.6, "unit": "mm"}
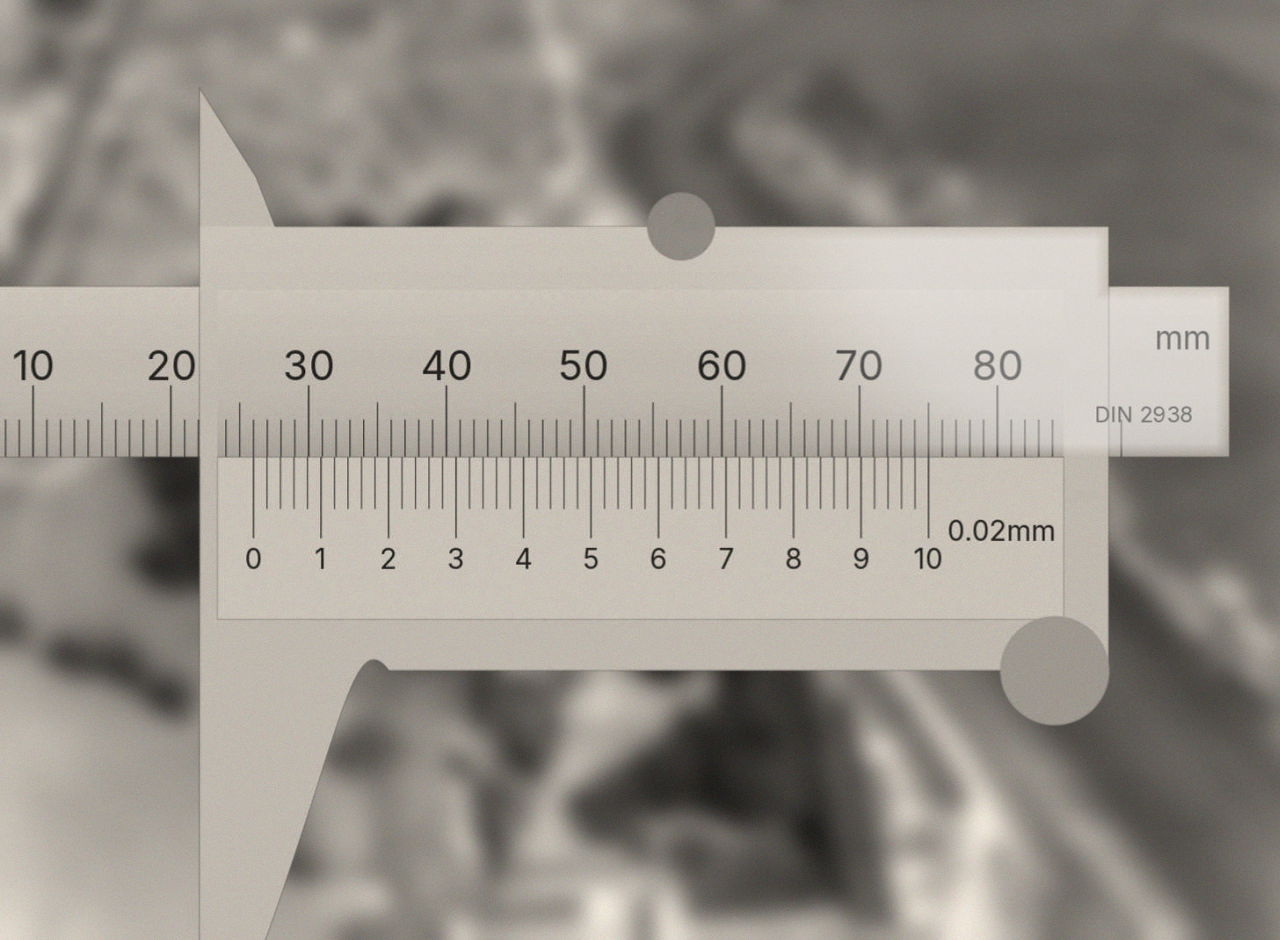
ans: {"value": 26.0, "unit": "mm"}
